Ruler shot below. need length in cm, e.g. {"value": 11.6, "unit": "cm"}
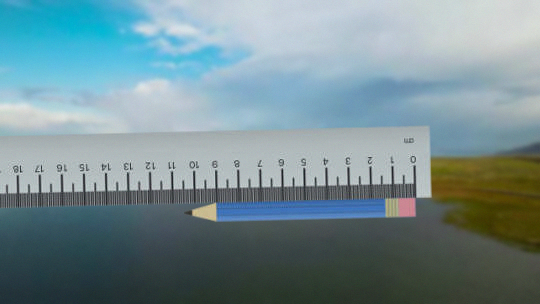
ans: {"value": 10.5, "unit": "cm"}
